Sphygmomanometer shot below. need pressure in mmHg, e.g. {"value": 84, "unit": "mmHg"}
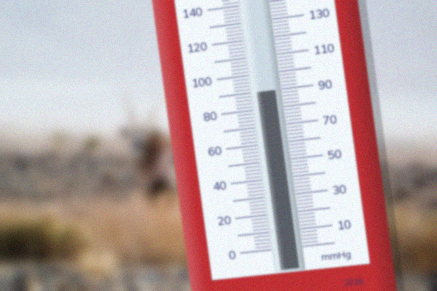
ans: {"value": 90, "unit": "mmHg"}
